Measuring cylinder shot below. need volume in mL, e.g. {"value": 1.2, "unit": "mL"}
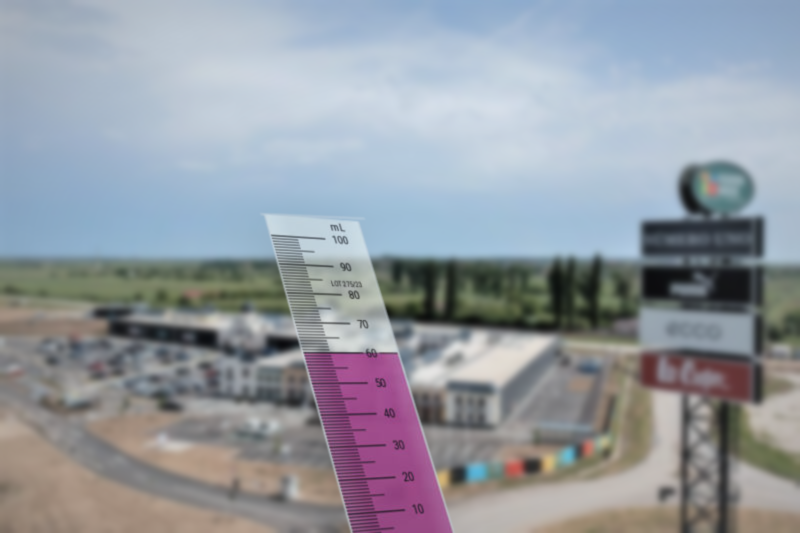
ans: {"value": 60, "unit": "mL"}
